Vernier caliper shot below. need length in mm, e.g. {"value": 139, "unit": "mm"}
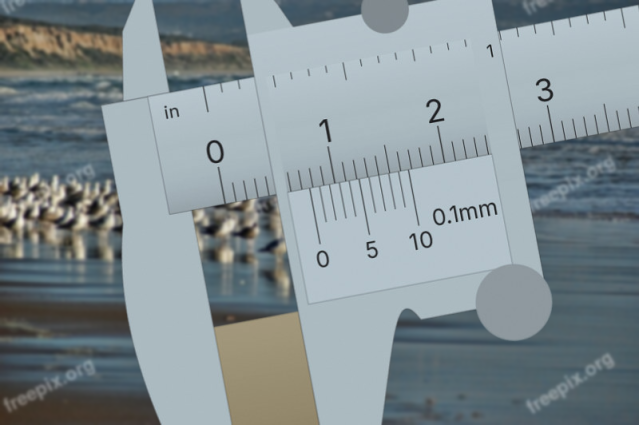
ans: {"value": 7.7, "unit": "mm"}
